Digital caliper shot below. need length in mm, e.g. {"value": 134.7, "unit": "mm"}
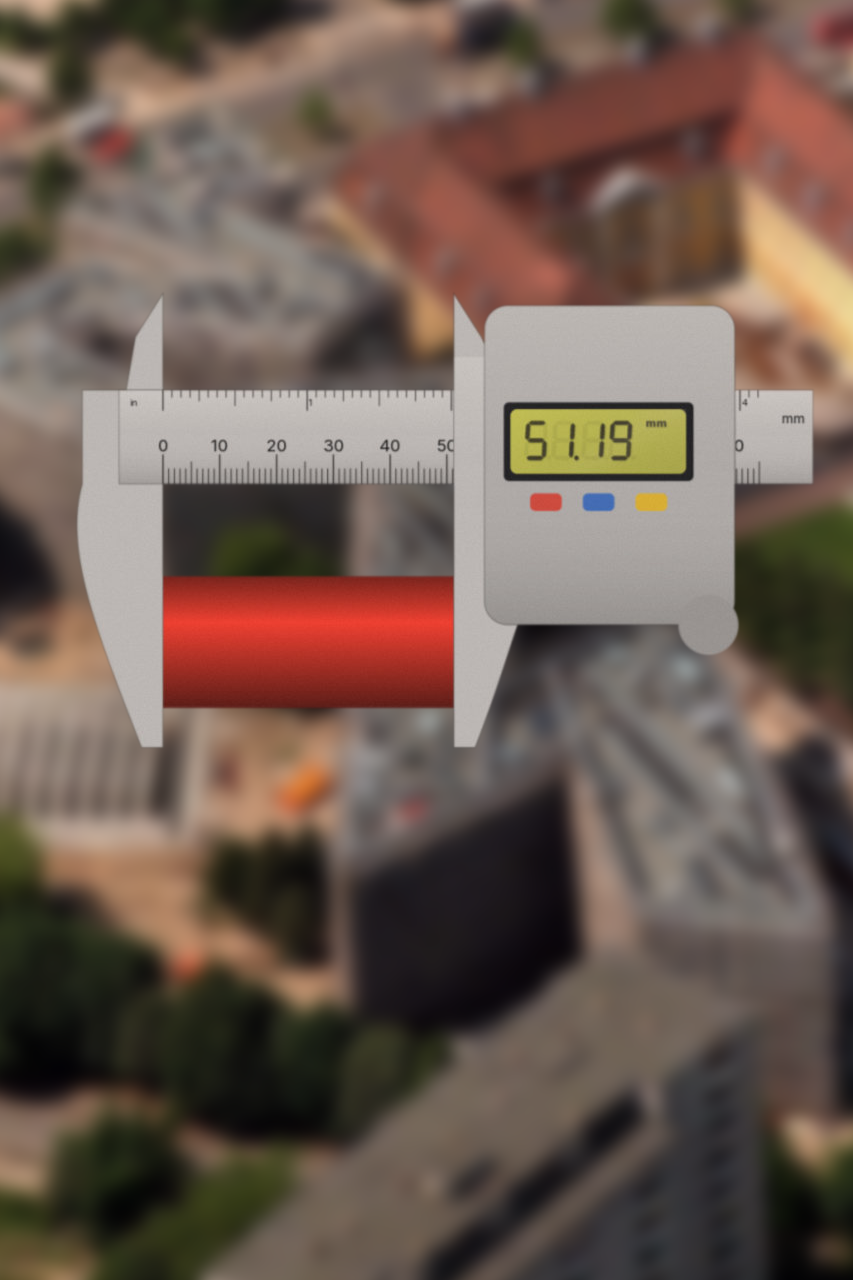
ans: {"value": 51.19, "unit": "mm"}
